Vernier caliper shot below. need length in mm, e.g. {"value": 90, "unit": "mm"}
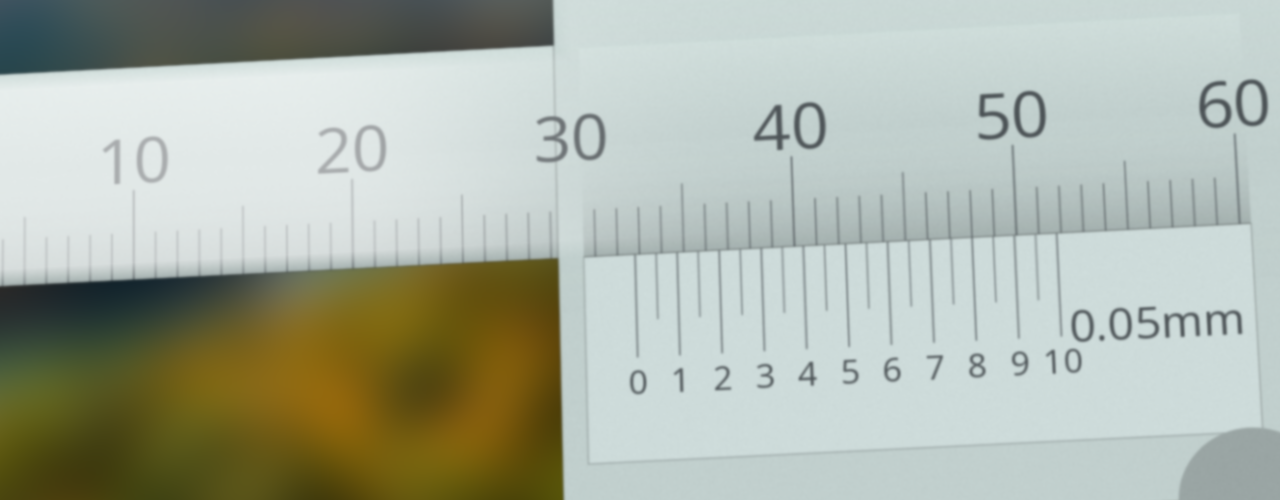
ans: {"value": 32.8, "unit": "mm"}
